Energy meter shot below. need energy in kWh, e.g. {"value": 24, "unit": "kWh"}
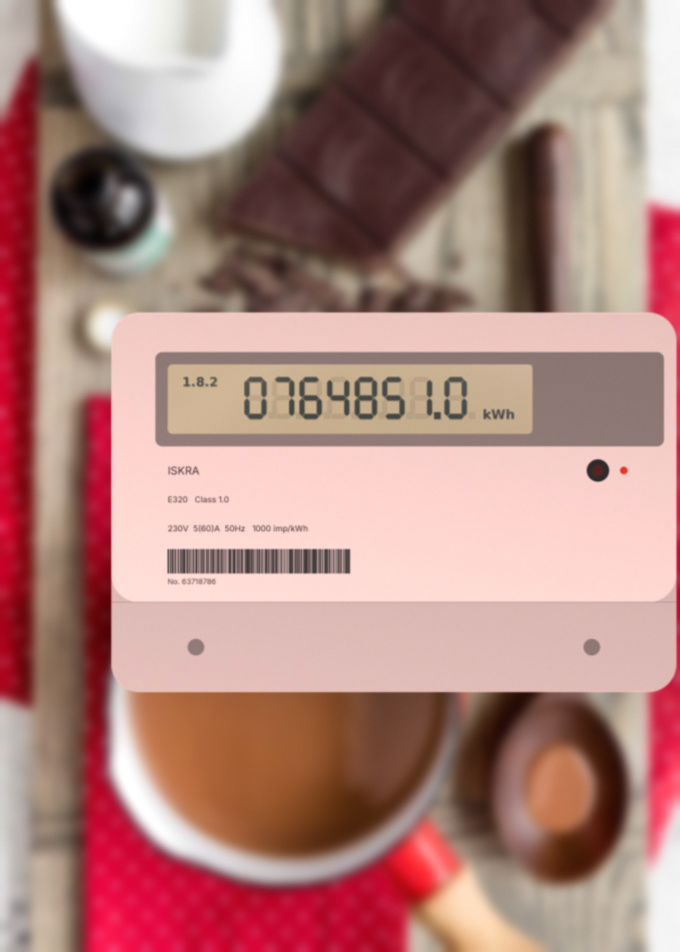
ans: {"value": 764851.0, "unit": "kWh"}
